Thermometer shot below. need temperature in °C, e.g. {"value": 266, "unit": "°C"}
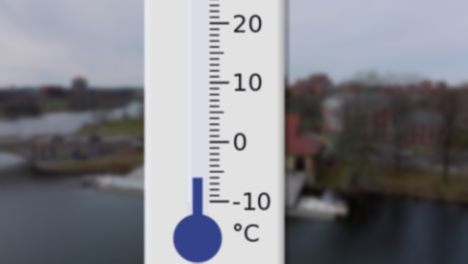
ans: {"value": -6, "unit": "°C"}
